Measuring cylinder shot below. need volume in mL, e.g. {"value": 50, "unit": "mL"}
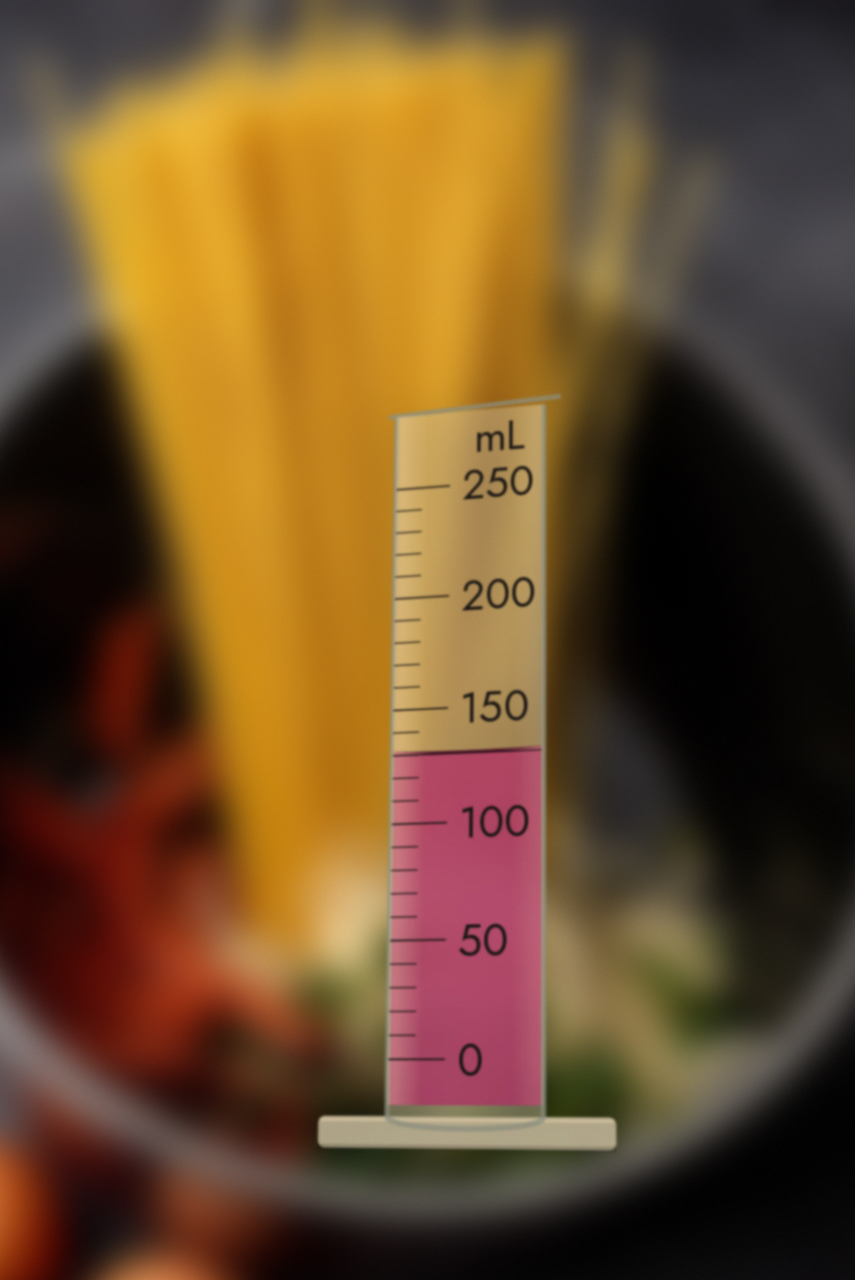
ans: {"value": 130, "unit": "mL"}
